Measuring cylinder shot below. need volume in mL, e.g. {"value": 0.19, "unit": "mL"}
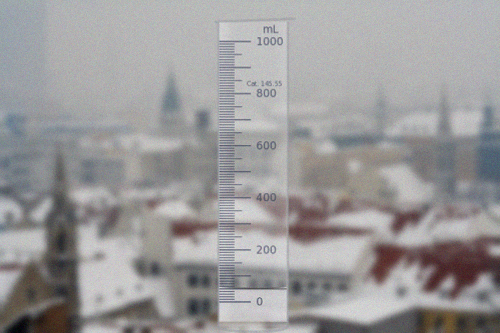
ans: {"value": 50, "unit": "mL"}
